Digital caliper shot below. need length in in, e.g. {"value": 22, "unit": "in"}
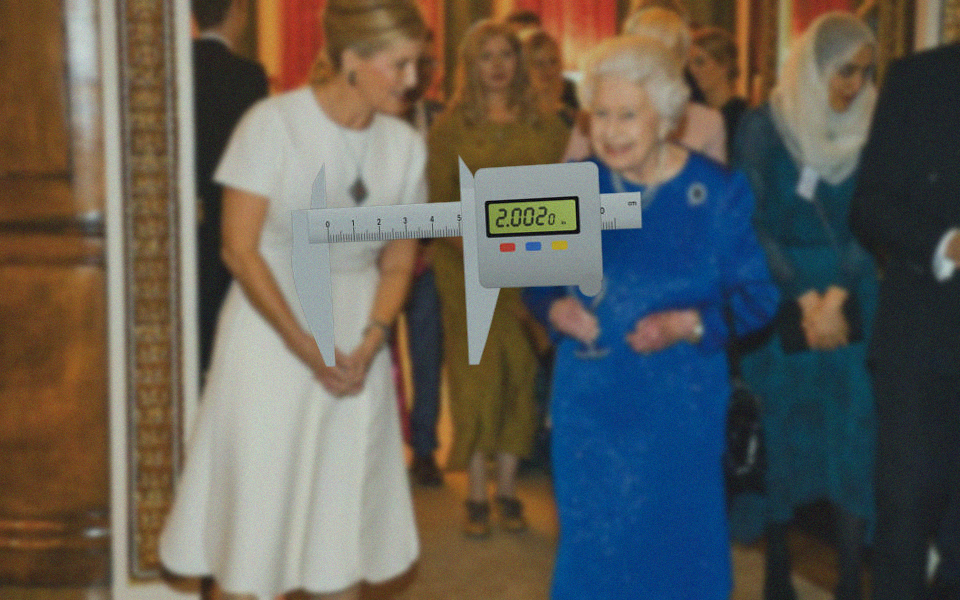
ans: {"value": 2.0020, "unit": "in"}
